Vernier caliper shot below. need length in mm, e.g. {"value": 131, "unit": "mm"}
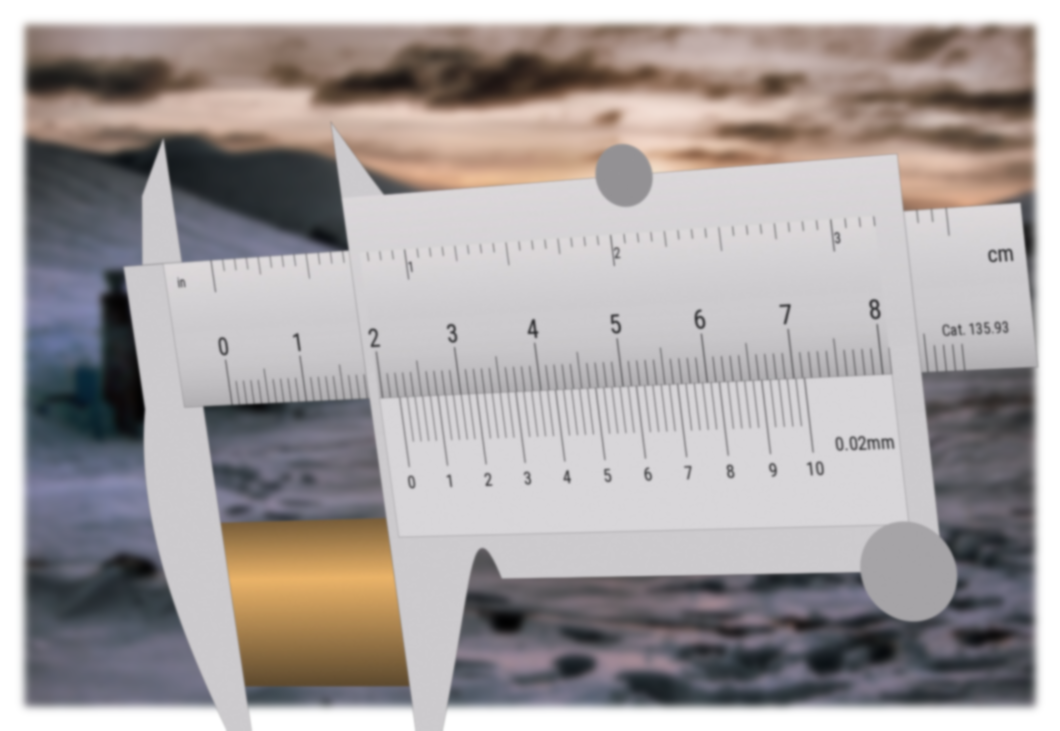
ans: {"value": 22.2, "unit": "mm"}
